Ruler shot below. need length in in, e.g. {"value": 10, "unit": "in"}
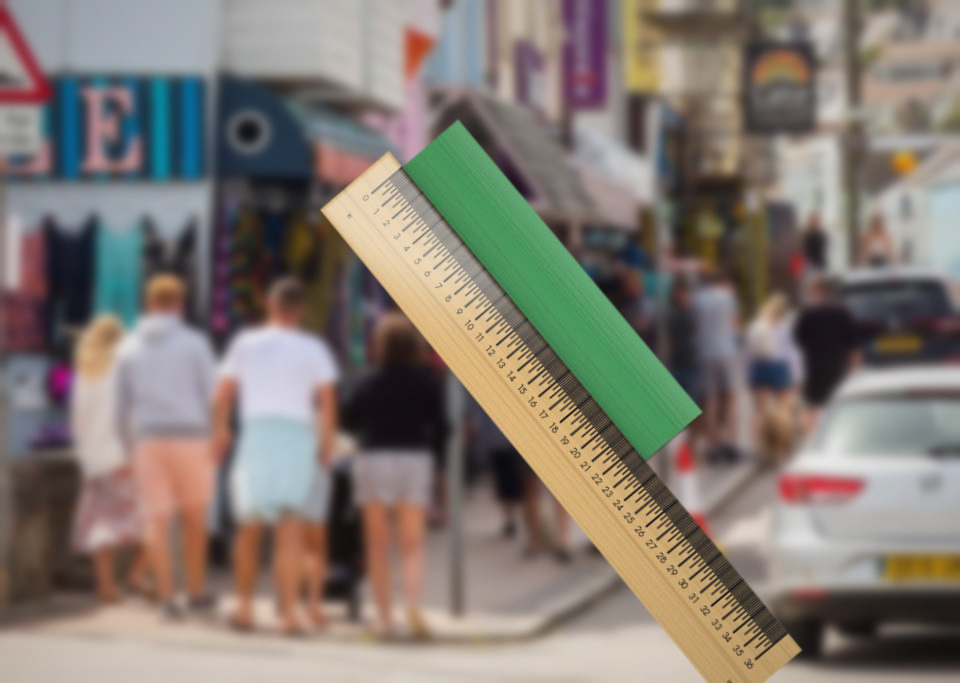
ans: {"value": 23, "unit": "in"}
